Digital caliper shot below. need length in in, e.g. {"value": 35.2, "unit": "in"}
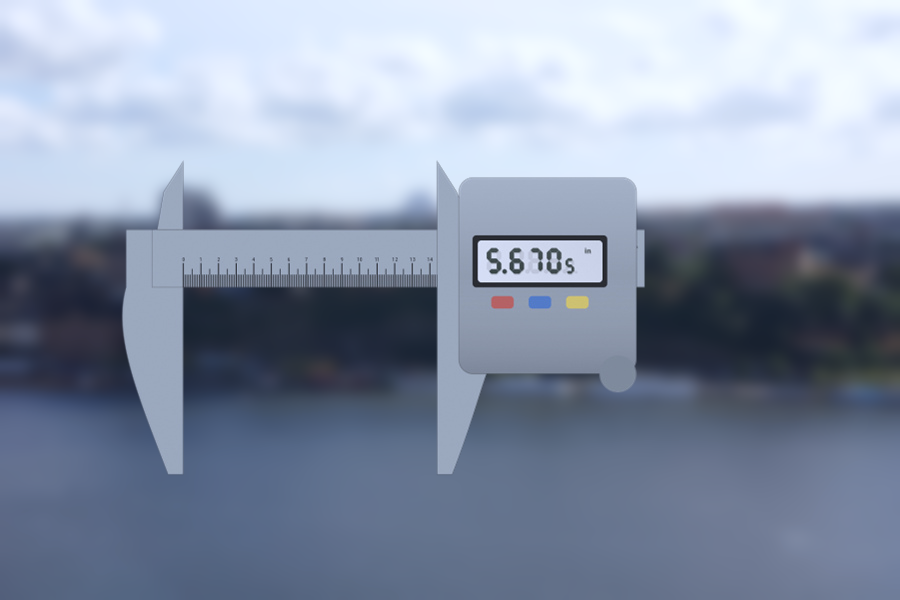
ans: {"value": 5.6705, "unit": "in"}
